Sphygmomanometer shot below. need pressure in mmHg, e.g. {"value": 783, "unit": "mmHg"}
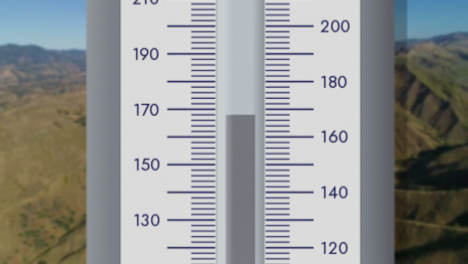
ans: {"value": 168, "unit": "mmHg"}
